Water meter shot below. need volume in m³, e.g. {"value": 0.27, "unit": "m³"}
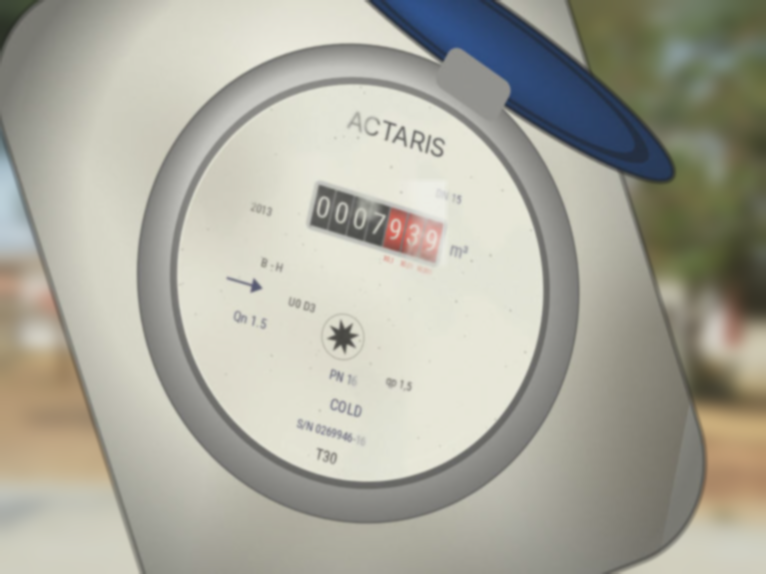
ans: {"value": 7.939, "unit": "m³"}
